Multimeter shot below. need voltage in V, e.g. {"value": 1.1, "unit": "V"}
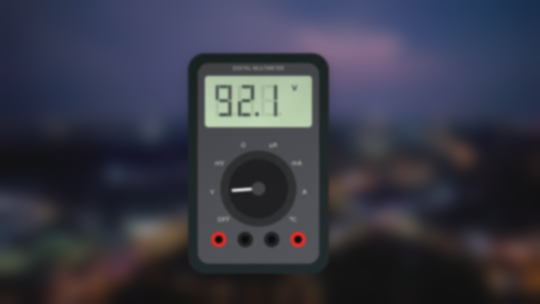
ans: {"value": 92.1, "unit": "V"}
